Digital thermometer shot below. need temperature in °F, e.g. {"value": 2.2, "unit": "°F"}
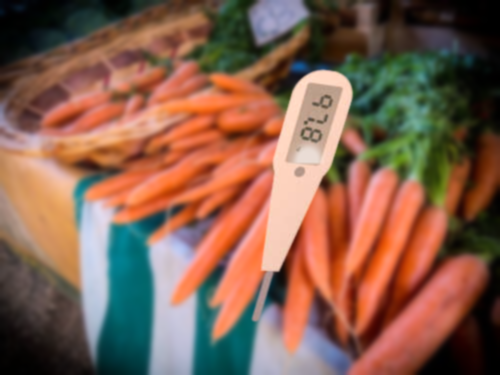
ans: {"value": 97.8, "unit": "°F"}
